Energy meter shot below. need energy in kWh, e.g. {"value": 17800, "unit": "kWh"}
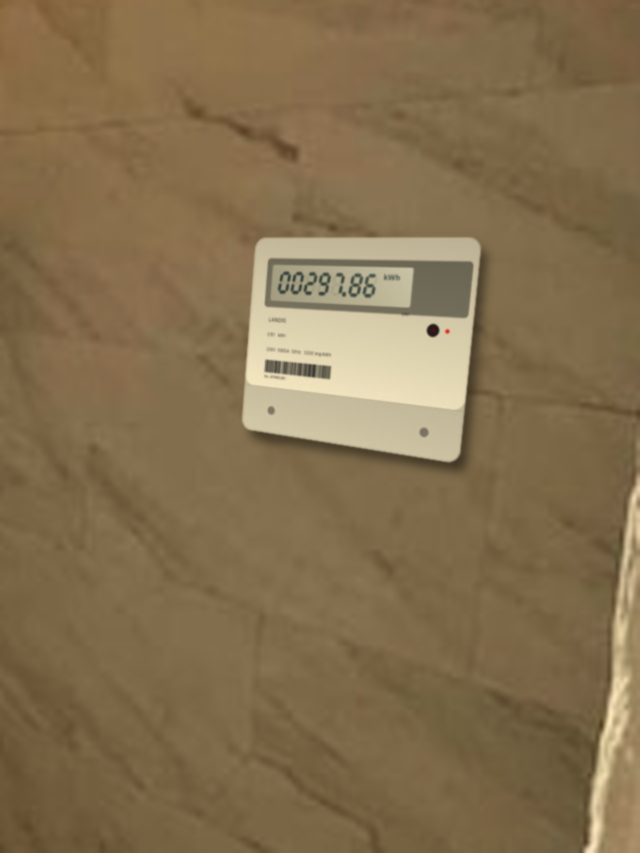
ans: {"value": 297.86, "unit": "kWh"}
